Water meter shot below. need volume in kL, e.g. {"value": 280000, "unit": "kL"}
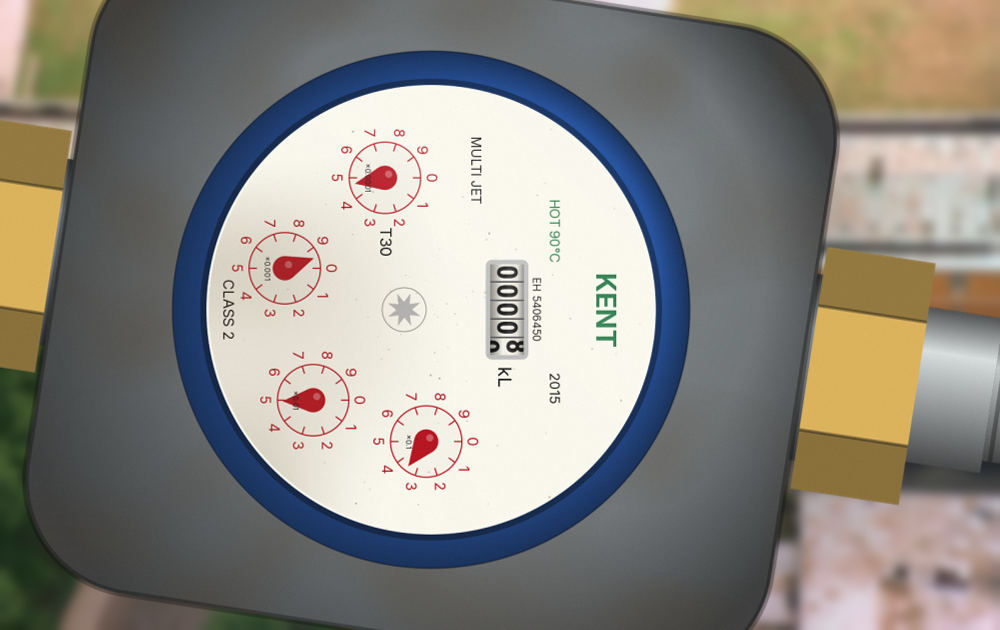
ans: {"value": 8.3494, "unit": "kL"}
